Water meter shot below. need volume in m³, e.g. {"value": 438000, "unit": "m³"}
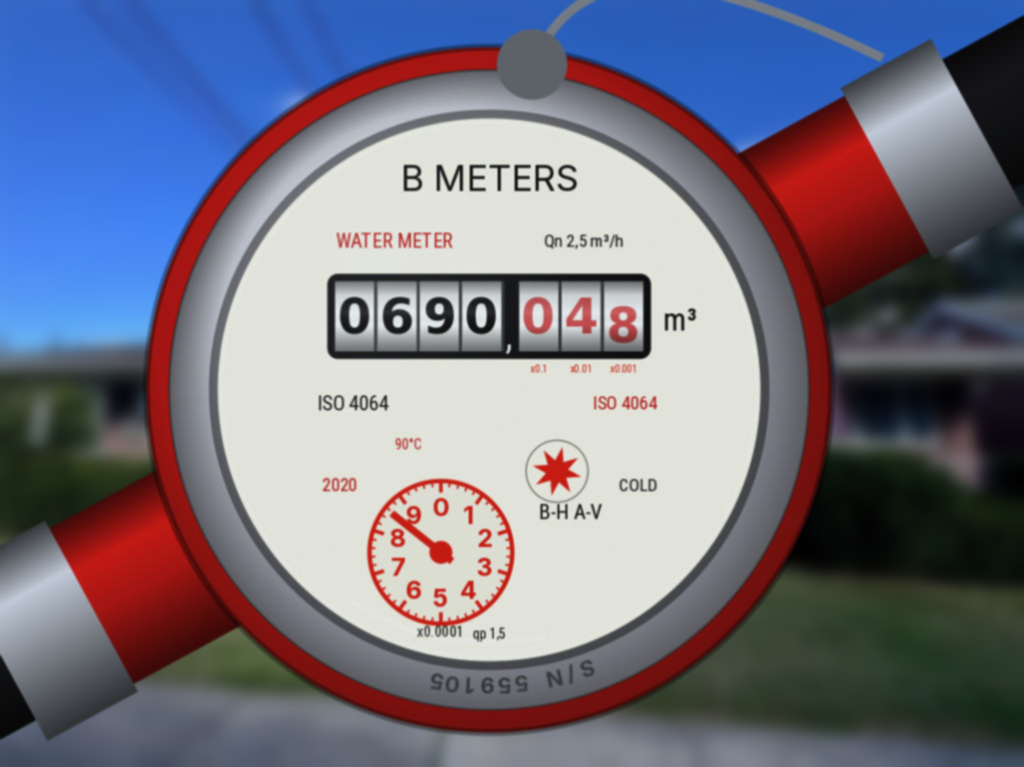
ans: {"value": 690.0478, "unit": "m³"}
